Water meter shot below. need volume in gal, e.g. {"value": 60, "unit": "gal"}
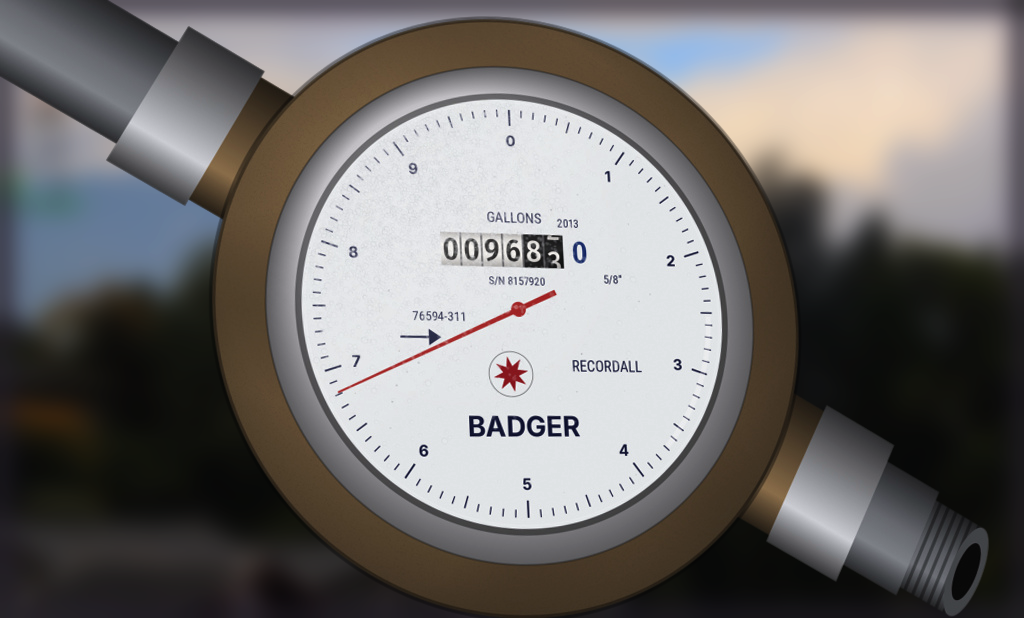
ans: {"value": 96826.8, "unit": "gal"}
